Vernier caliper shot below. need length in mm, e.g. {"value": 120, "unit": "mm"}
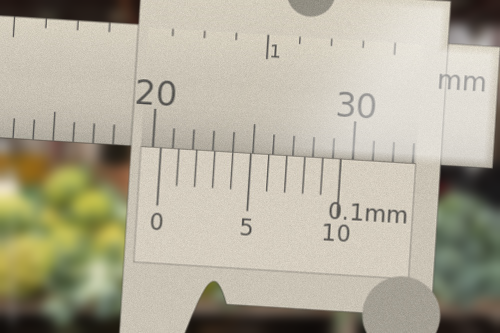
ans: {"value": 20.4, "unit": "mm"}
